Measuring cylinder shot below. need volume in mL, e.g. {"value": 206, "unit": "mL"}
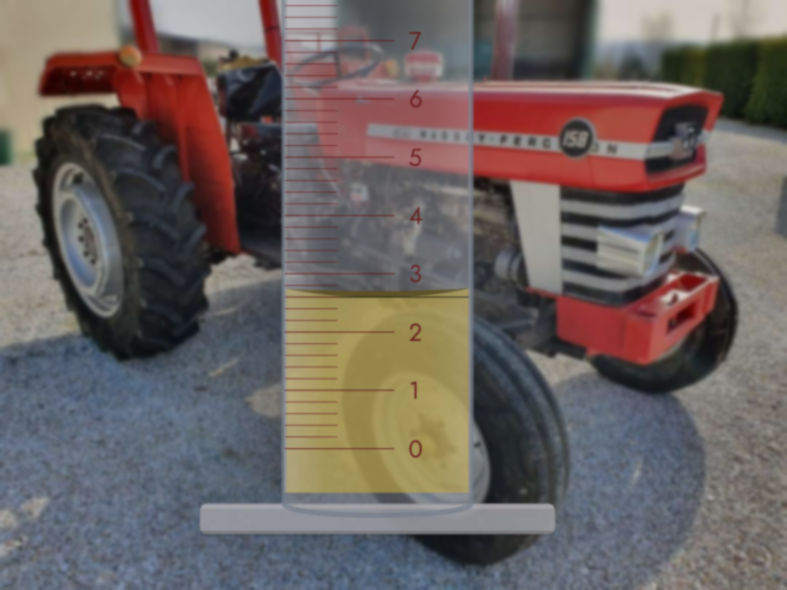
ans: {"value": 2.6, "unit": "mL"}
